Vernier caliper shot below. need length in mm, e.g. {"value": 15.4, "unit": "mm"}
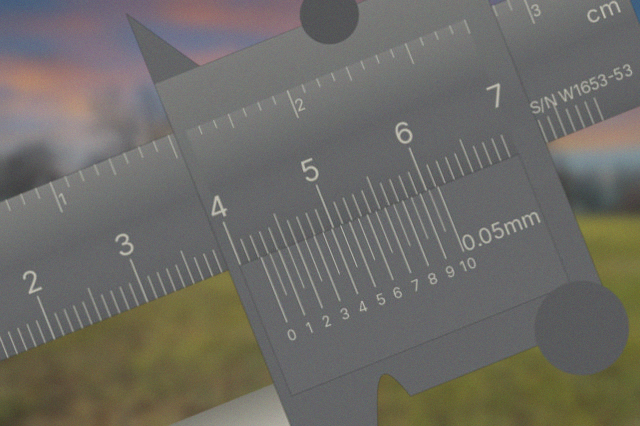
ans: {"value": 42.2, "unit": "mm"}
